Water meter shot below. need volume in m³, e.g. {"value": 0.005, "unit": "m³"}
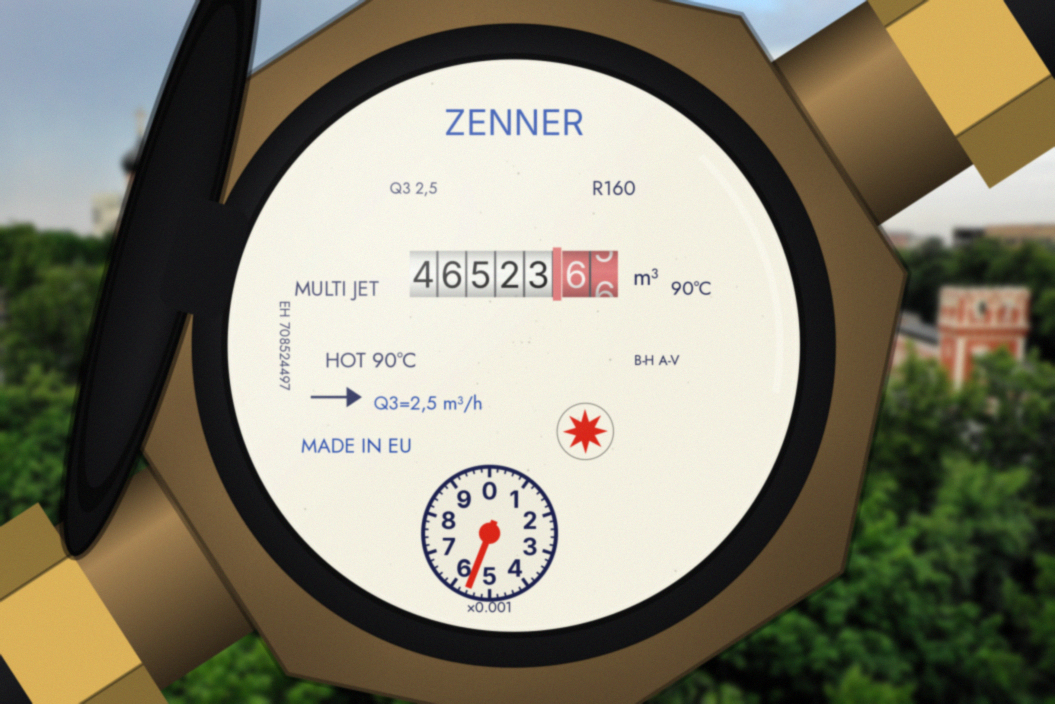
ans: {"value": 46523.655, "unit": "m³"}
